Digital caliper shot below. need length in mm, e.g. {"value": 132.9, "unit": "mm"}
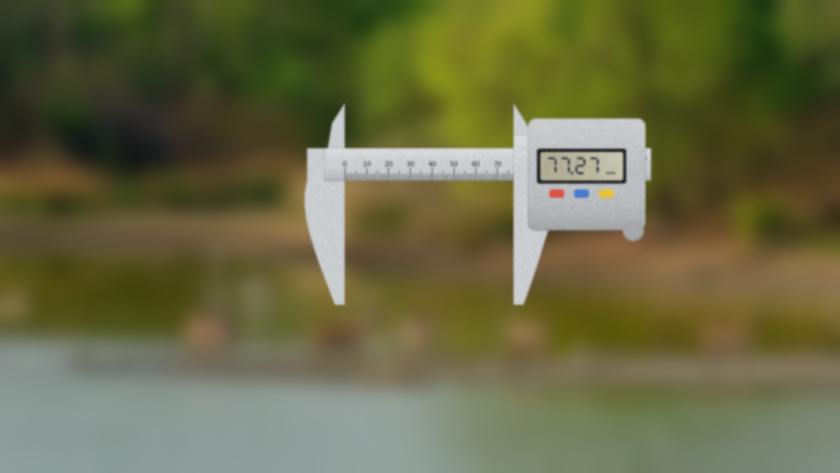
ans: {"value": 77.27, "unit": "mm"}
